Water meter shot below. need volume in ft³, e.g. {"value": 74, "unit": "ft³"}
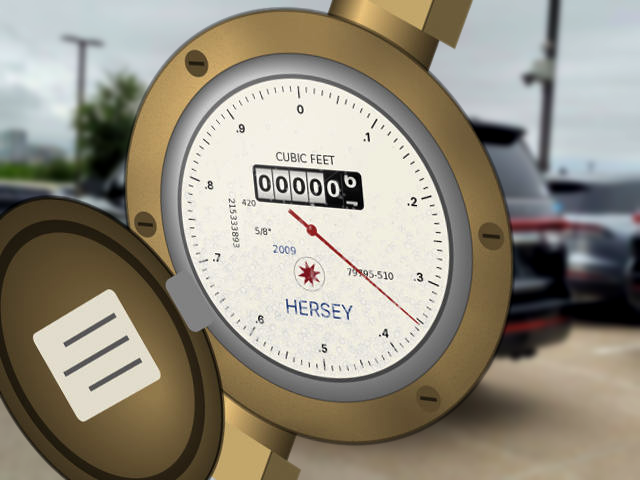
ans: {"value": 6.35, "unit": "ft³"}
